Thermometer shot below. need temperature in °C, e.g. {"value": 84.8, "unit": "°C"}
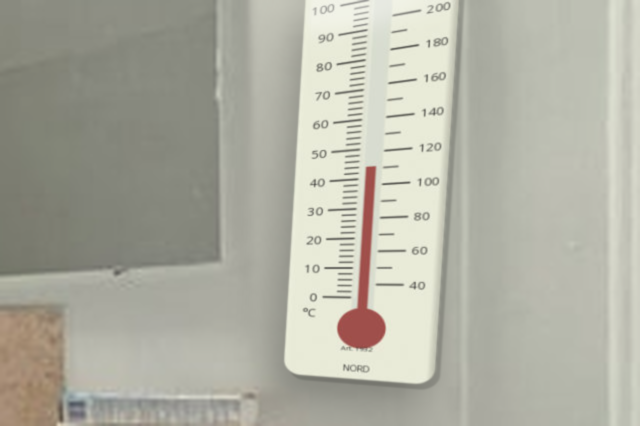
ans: {"value": 44, "unit": "°C"}
